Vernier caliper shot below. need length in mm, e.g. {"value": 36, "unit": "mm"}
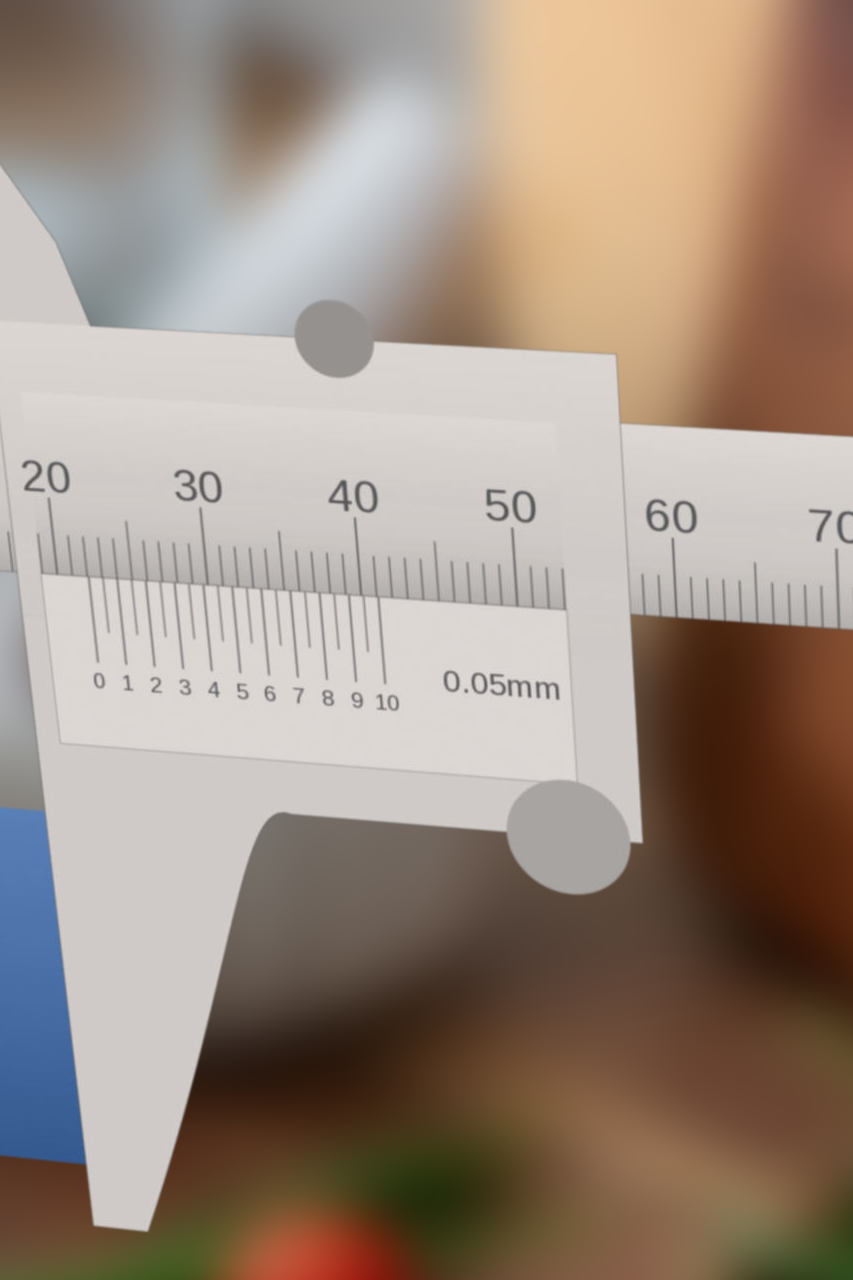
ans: {"value": 22.1, "unit": "mm"}
